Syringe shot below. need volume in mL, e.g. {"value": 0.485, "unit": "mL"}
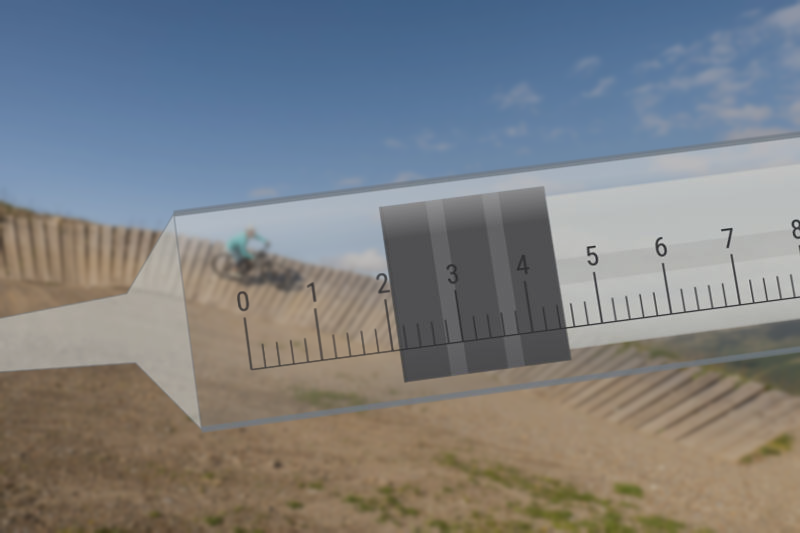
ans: {"value": 2.1, "unit": "mL"}
